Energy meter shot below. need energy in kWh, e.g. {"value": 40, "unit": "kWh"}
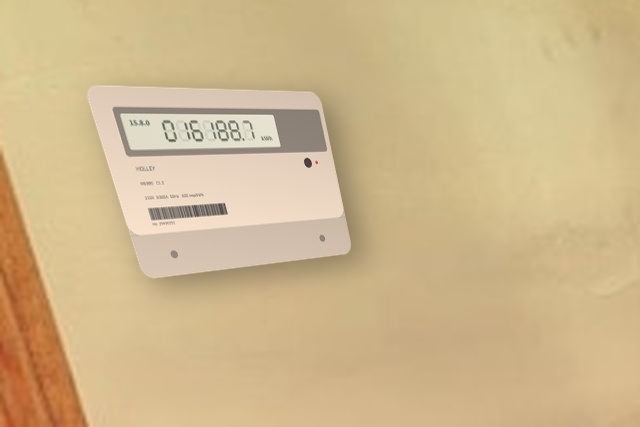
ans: {"value": 16188.7, "unit": "kWh"}
